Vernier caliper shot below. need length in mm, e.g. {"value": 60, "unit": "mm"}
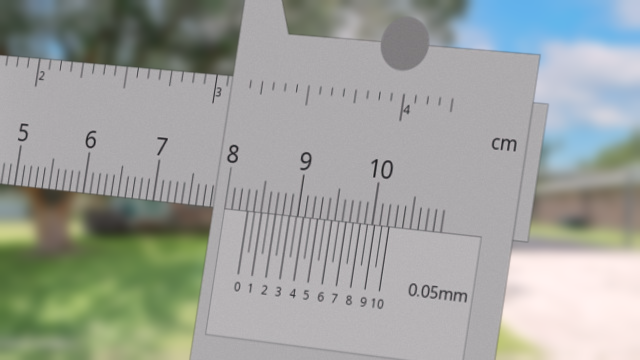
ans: {"value": 83.2, "unit": "mm"}
